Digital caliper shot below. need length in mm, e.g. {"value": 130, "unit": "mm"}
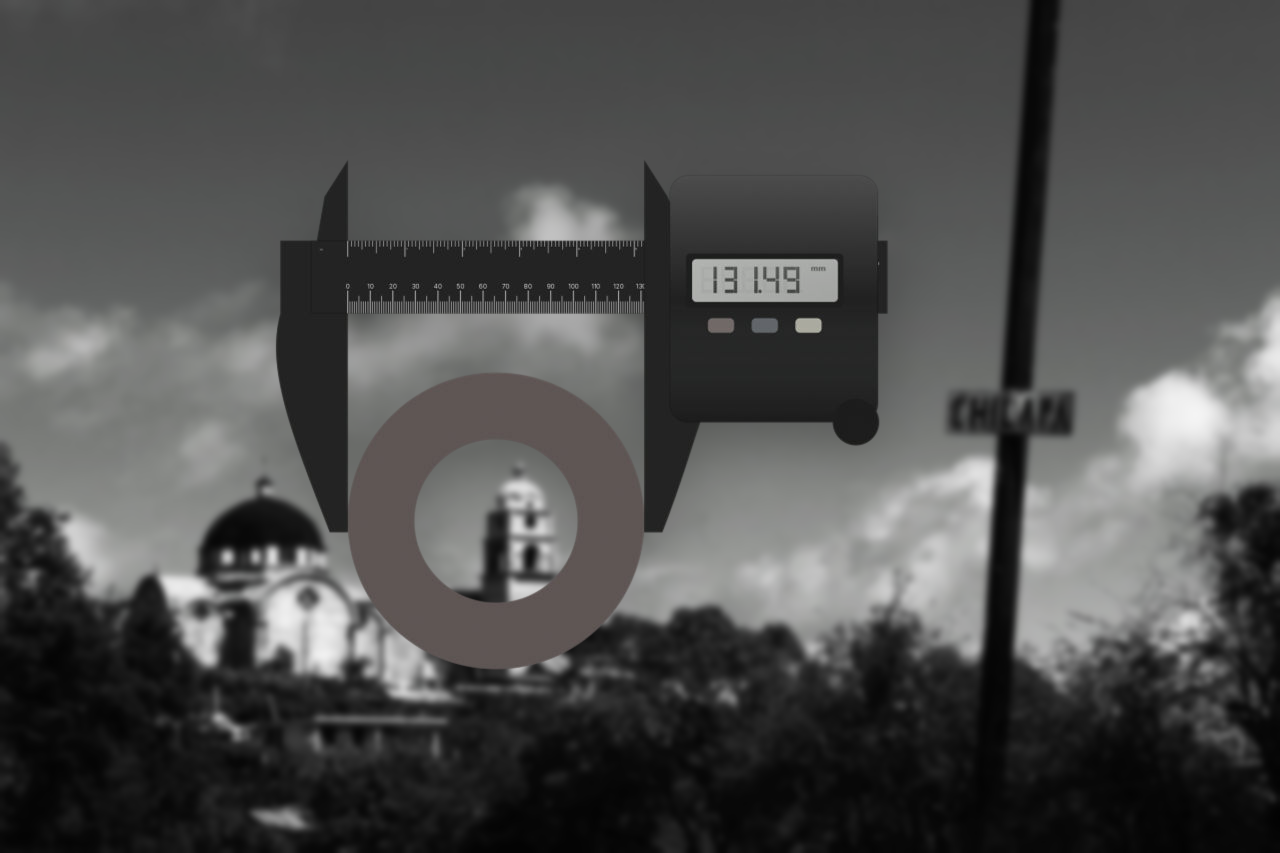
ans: {"value": 131.49, "unit": "mm"}
